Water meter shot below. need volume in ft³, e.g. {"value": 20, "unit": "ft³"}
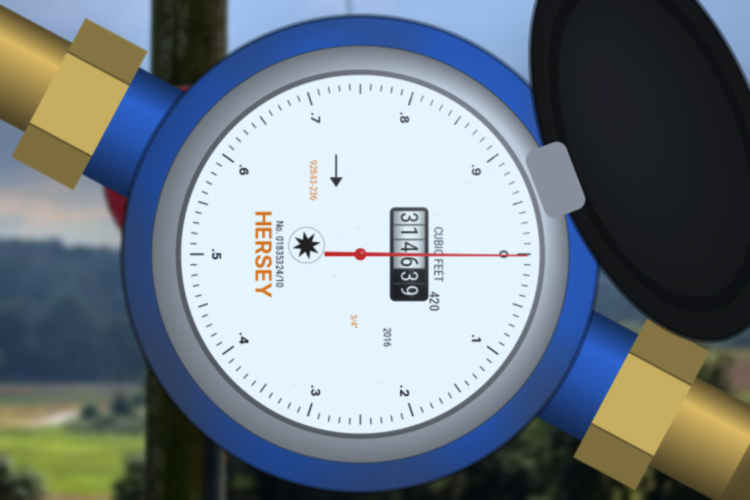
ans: {"value": 314639.00, "unit": "ft³"}
